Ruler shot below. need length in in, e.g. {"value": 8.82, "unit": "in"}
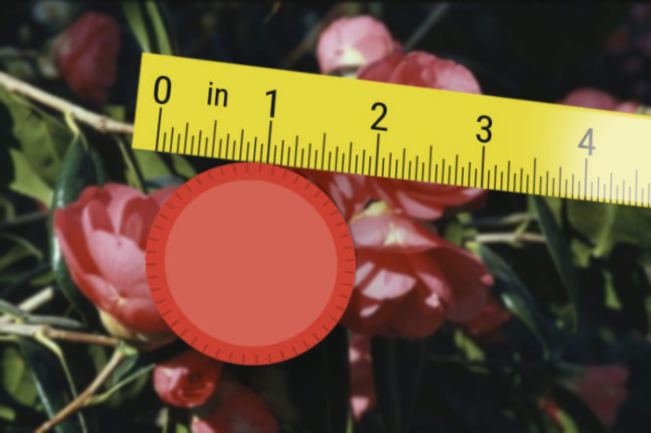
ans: {"value": 1.875, "unit": "in"}
